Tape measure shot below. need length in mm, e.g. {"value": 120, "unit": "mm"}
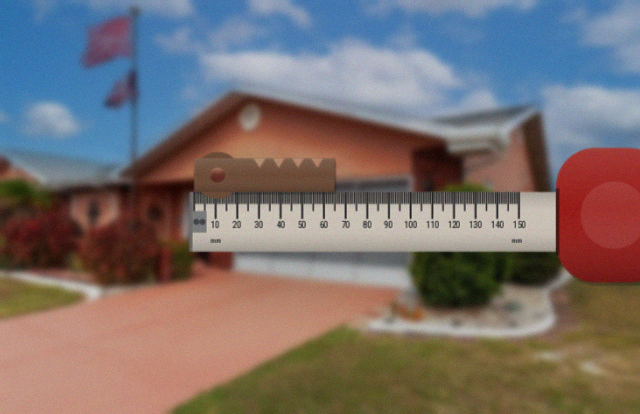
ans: {"value": 65, "unit": "mm"}
